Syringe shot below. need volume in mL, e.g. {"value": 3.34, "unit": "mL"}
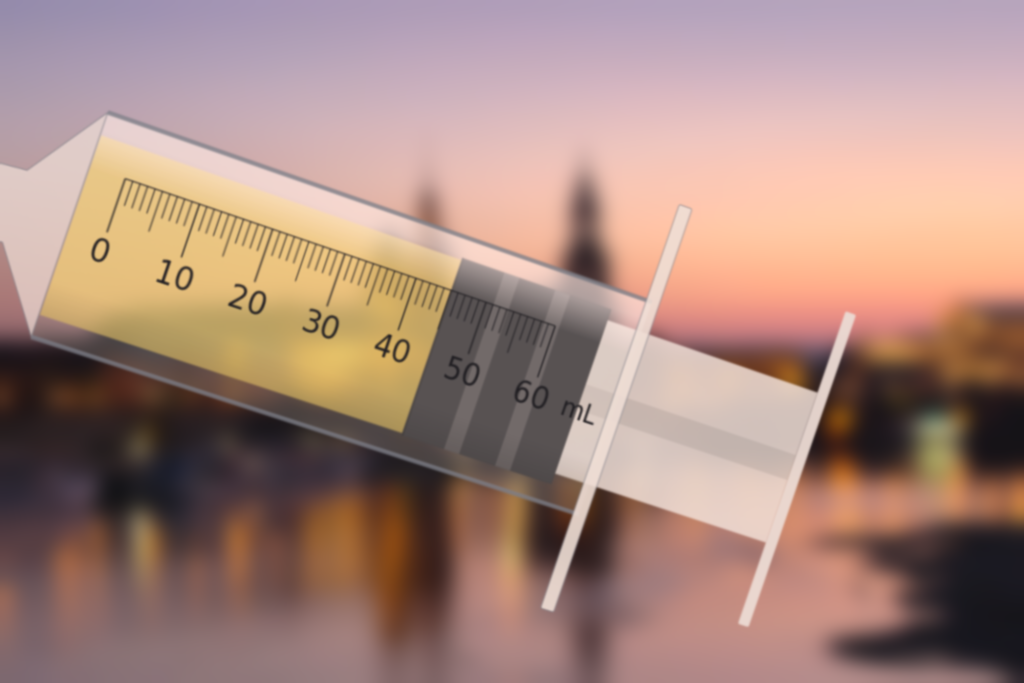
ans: {"value": 45, "unit": "mL"}
